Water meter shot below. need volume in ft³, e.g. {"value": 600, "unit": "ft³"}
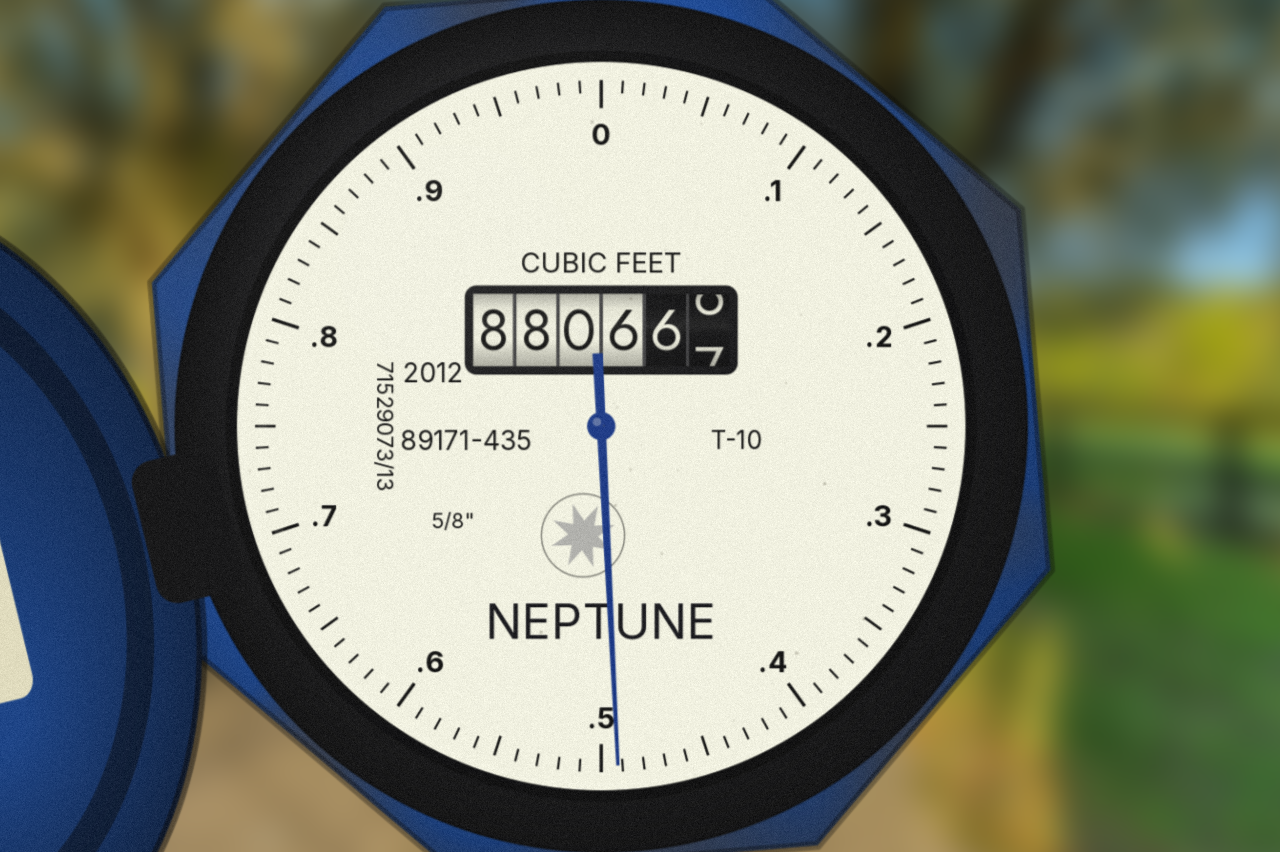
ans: {"value": 880666.49, "unit": "ft³"}
